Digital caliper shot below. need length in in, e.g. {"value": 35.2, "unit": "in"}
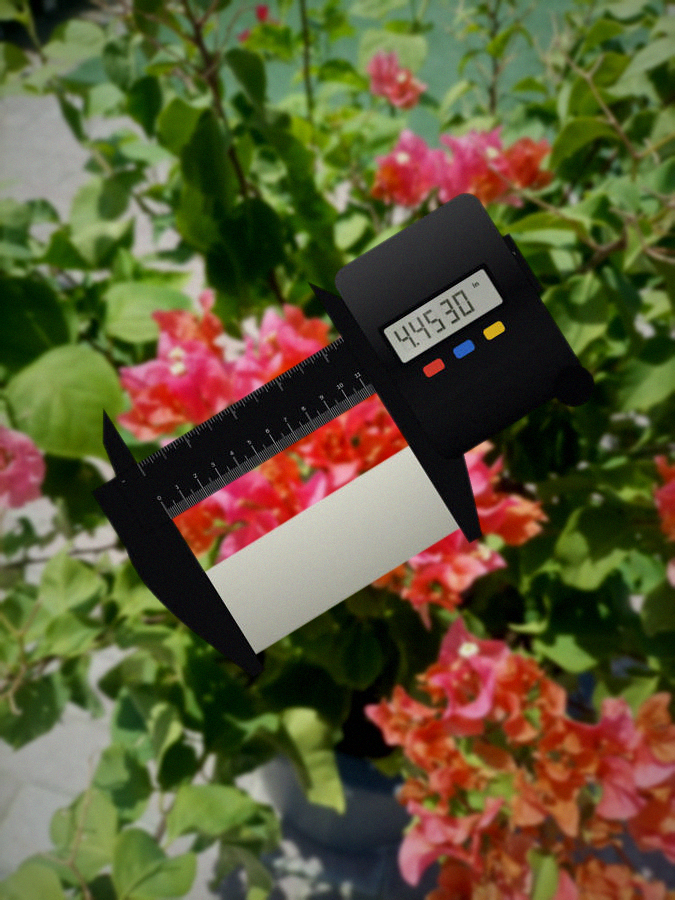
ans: {"value": 4.4530, "unit": "in"}
